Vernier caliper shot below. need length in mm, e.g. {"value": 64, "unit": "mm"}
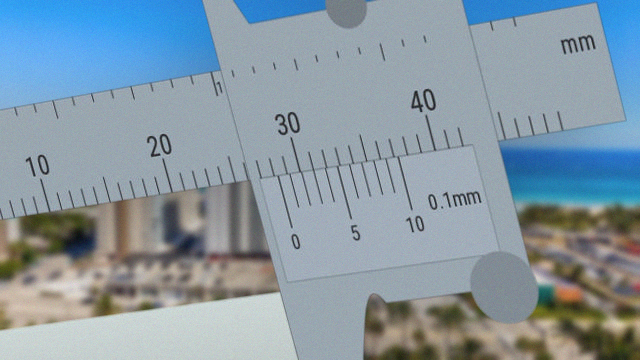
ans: {"value": 28.3, "unit": "mm"}
